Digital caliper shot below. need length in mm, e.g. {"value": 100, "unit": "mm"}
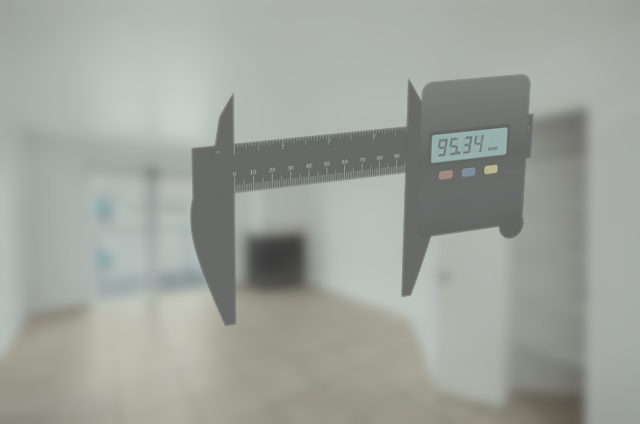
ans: {"value": 95.34, "unit": "mm"}
